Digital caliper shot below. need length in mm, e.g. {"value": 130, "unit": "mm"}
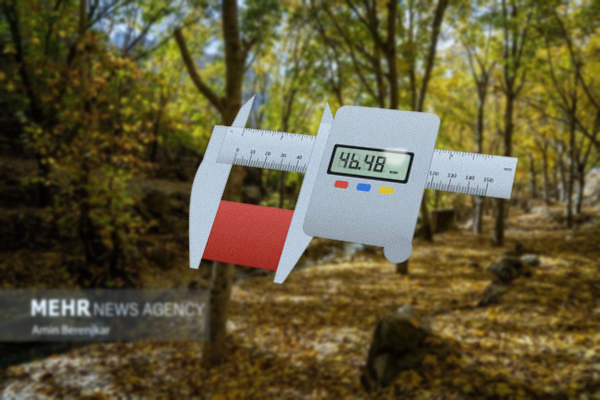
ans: {"value": 46.48, "unit": "mm"}
